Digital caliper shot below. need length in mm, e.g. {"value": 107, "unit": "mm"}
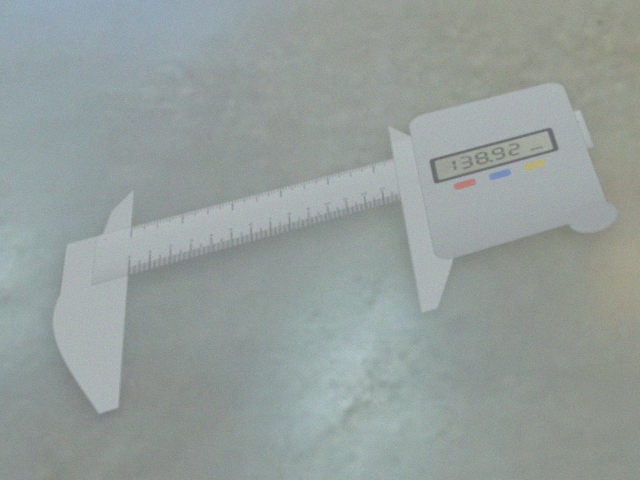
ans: {"value": 138.92, "unit": "mm"}
